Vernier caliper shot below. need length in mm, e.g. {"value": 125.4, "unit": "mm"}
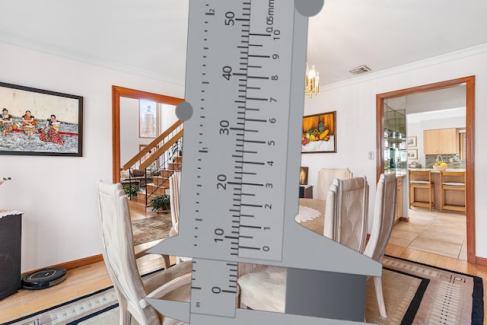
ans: {"value": 8.4, "unit": "mm"}
